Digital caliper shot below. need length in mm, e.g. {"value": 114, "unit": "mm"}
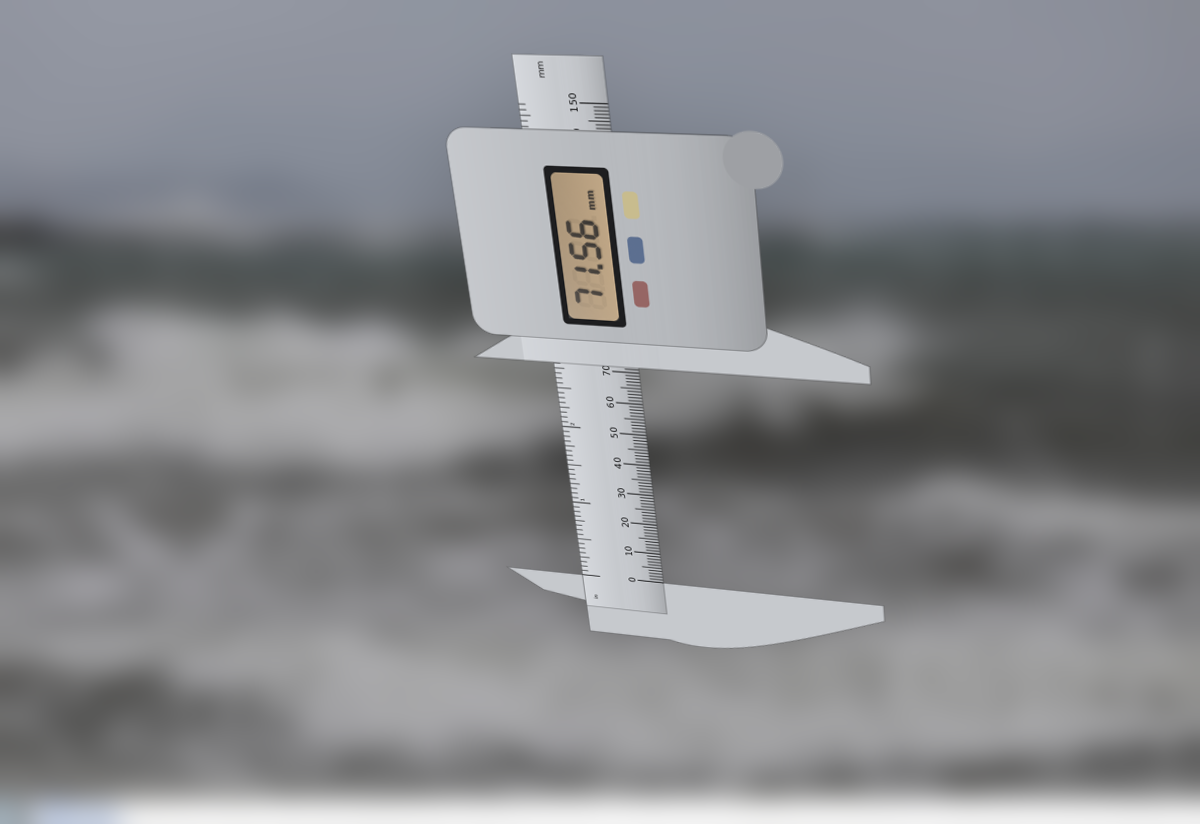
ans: {"value": 71.56, "unit": "mm"}
